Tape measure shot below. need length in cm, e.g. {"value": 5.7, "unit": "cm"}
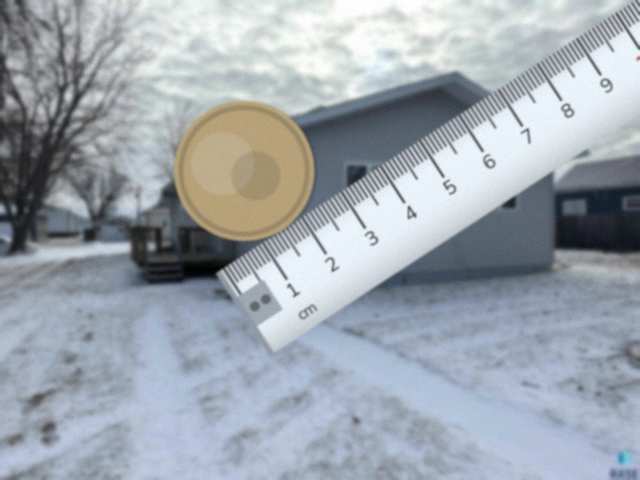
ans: {"value": 3, "unit": "cm"}
